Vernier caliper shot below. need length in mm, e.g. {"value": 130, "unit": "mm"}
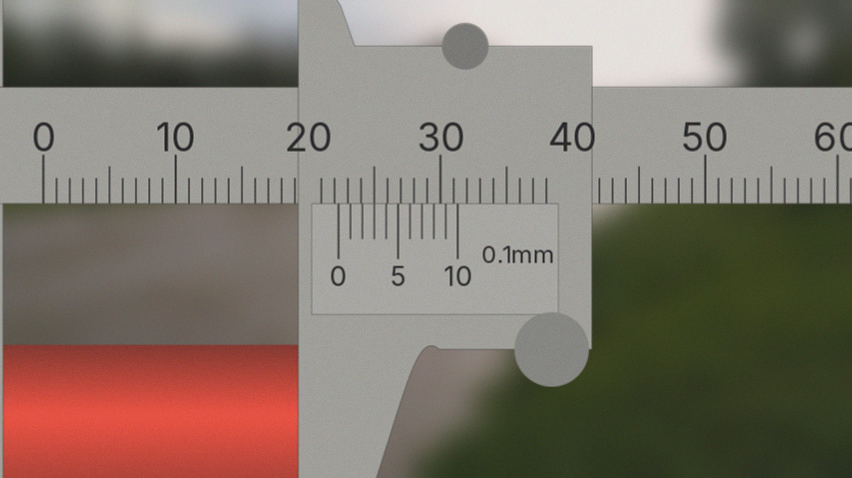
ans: {"value": 22.3, "unit": "mm"}
